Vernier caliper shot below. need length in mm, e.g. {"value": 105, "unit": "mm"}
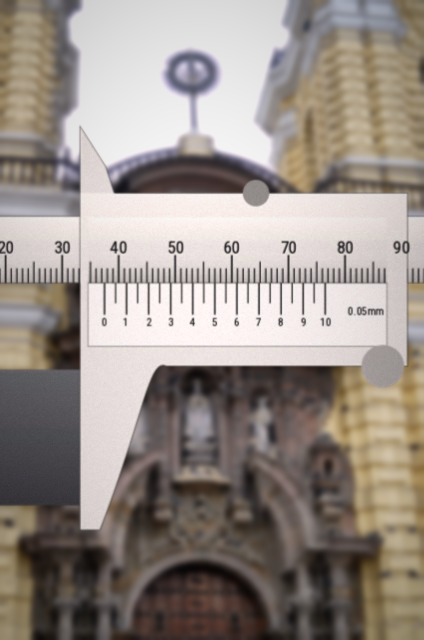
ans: {"value": 37.5, "unit": "mm"}
